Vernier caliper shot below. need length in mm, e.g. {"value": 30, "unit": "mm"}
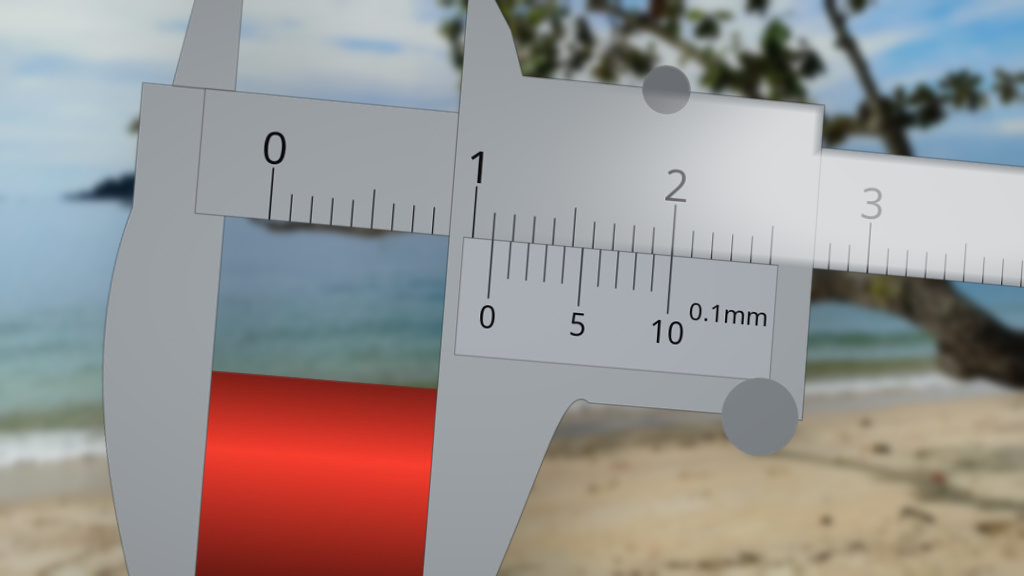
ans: {"value": 11.0, "unit": "mm"}
